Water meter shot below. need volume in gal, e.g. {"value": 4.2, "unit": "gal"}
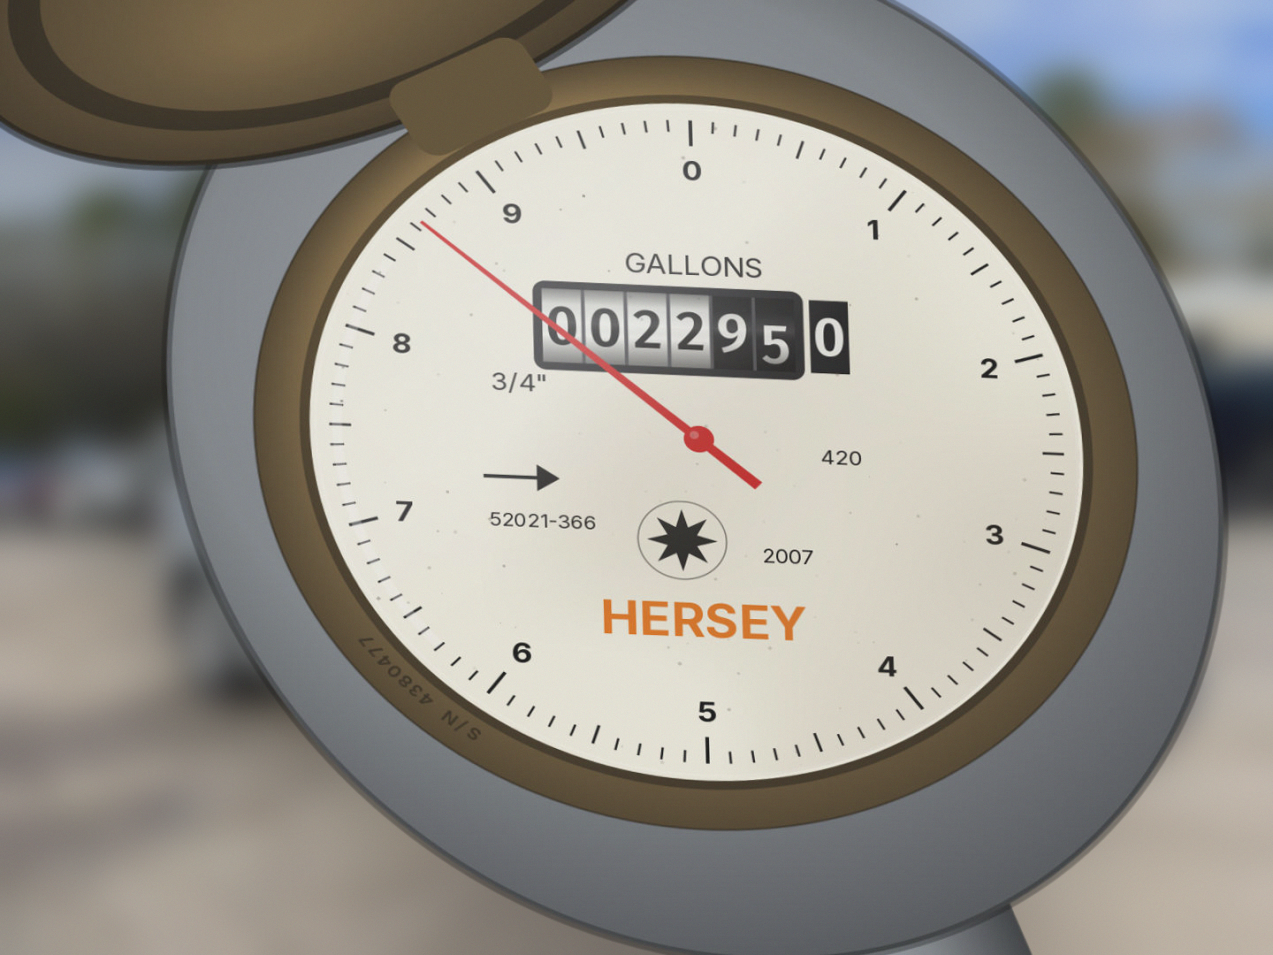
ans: {"value": 22948.6, "unit": "gal"}
